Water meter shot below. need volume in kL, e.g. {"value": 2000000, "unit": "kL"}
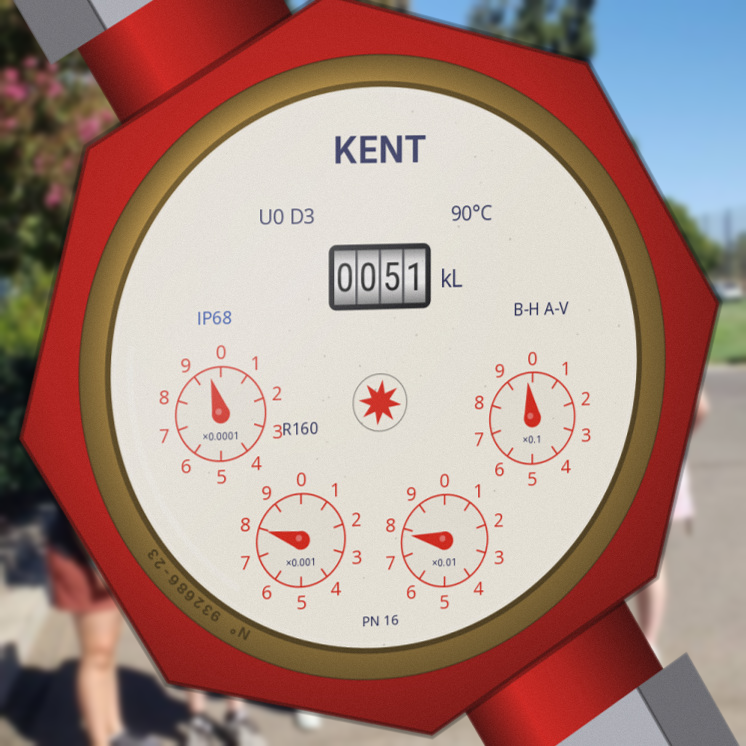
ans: {"value": 50.9779, "unit": "kL"}
